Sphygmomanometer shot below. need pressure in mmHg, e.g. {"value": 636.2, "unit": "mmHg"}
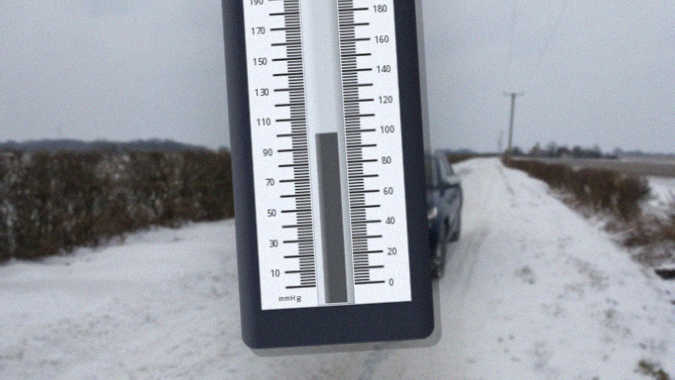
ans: {"value": 100, "unit": "mmHg"}
